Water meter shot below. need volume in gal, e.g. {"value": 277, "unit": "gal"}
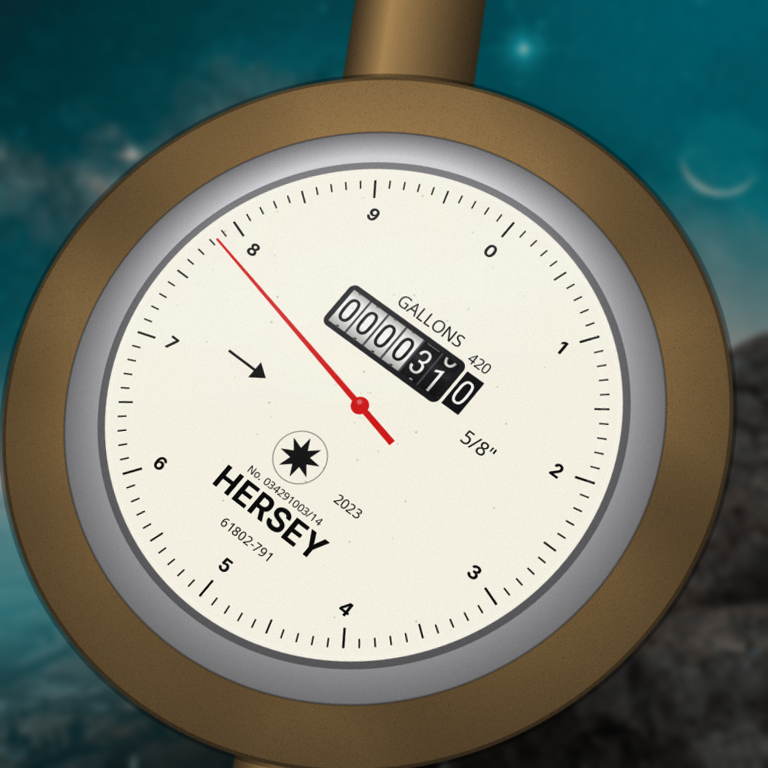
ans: {"value": 307.8, "unit": "gal"}
